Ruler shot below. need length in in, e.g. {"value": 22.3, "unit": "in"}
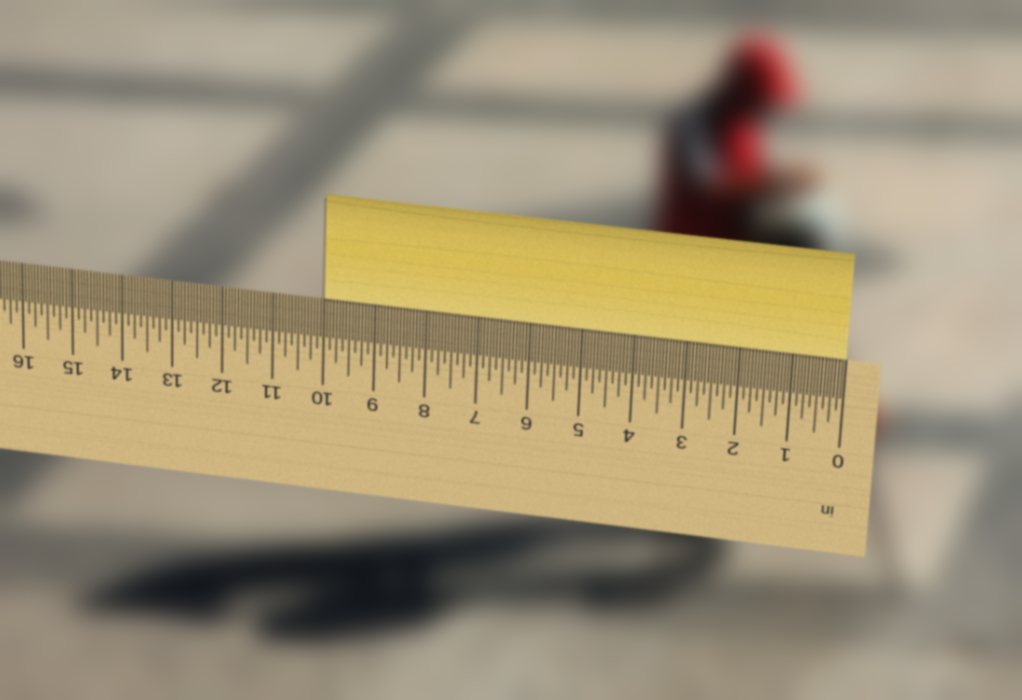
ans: {"value": 10, "unit": "in"}
